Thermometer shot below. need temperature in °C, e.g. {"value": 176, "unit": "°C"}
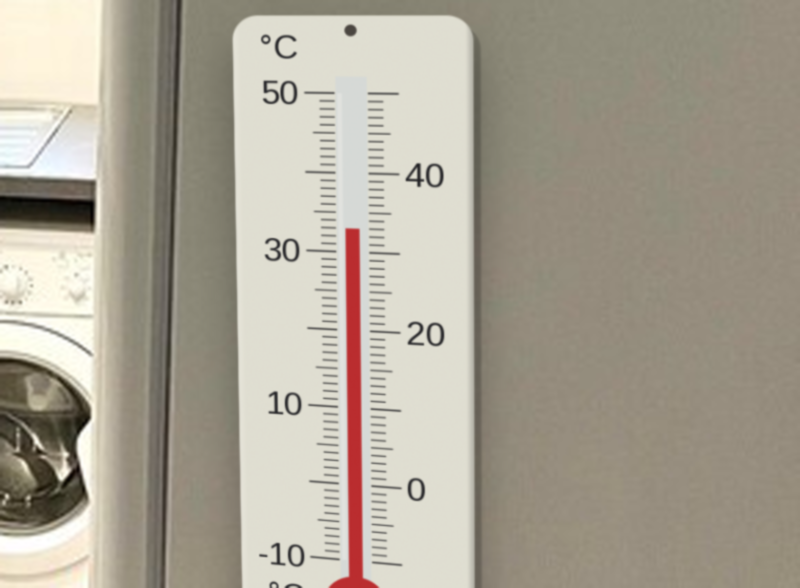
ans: {"value": 33, "unit": "°C"}
